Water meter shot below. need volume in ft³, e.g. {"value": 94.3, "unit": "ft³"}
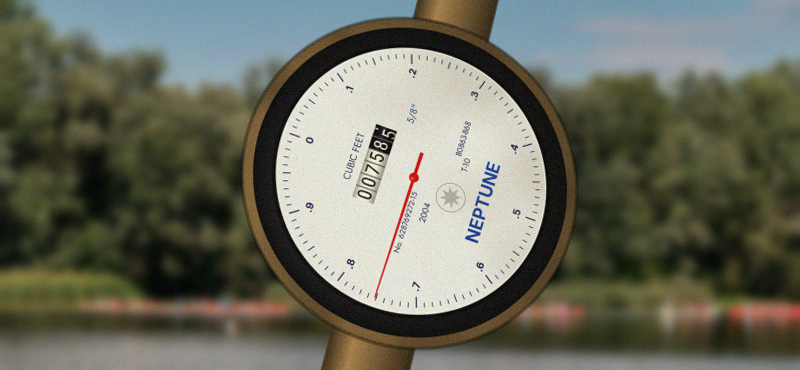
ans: {"value": 7584.75, "unit": "ft³"}
